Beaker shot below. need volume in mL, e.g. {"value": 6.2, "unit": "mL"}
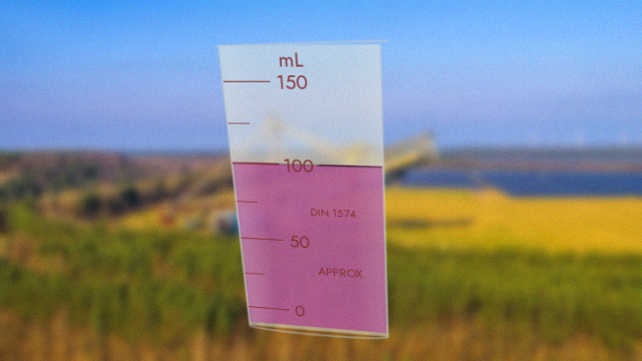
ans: {"value": 100, "unit": "mL"}
